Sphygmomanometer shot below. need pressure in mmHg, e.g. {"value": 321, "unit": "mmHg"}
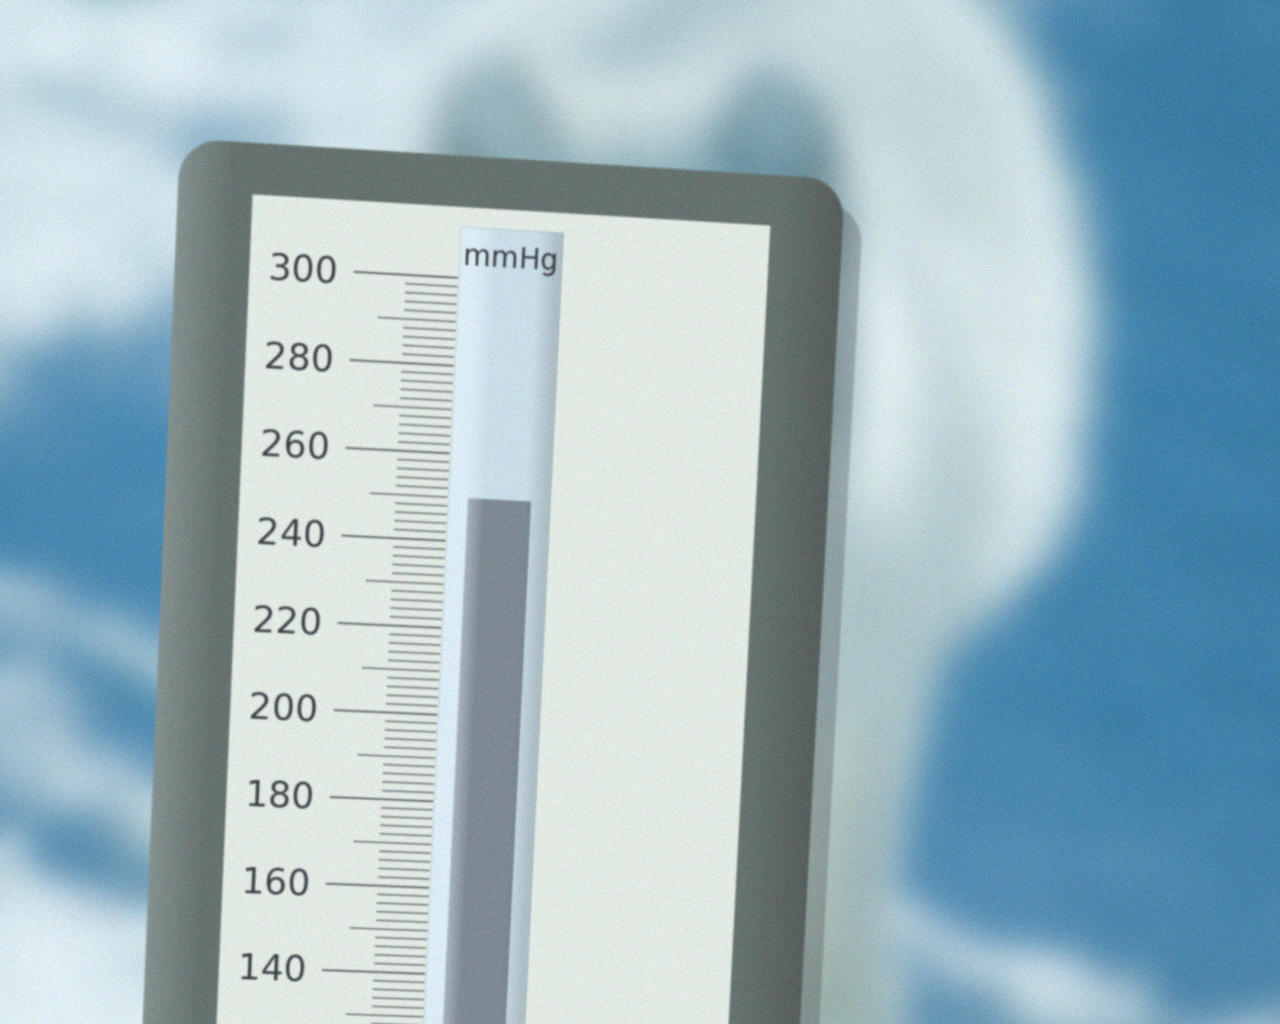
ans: {"value": 250, "unit": "mmHg"}
